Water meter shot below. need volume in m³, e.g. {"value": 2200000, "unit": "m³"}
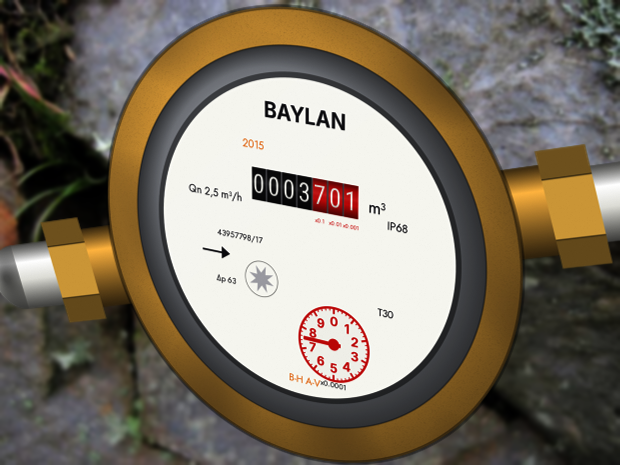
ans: {"value": 3.7017, "unit": "m³"}
